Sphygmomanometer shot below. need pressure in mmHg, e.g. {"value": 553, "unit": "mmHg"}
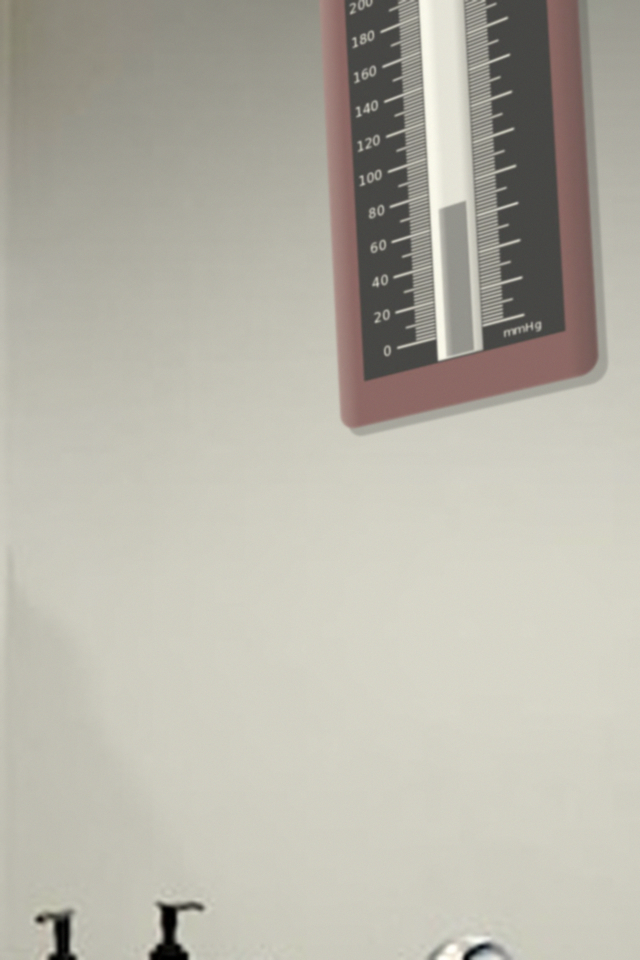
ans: {"value": 70, "unit": "mmHg"}
